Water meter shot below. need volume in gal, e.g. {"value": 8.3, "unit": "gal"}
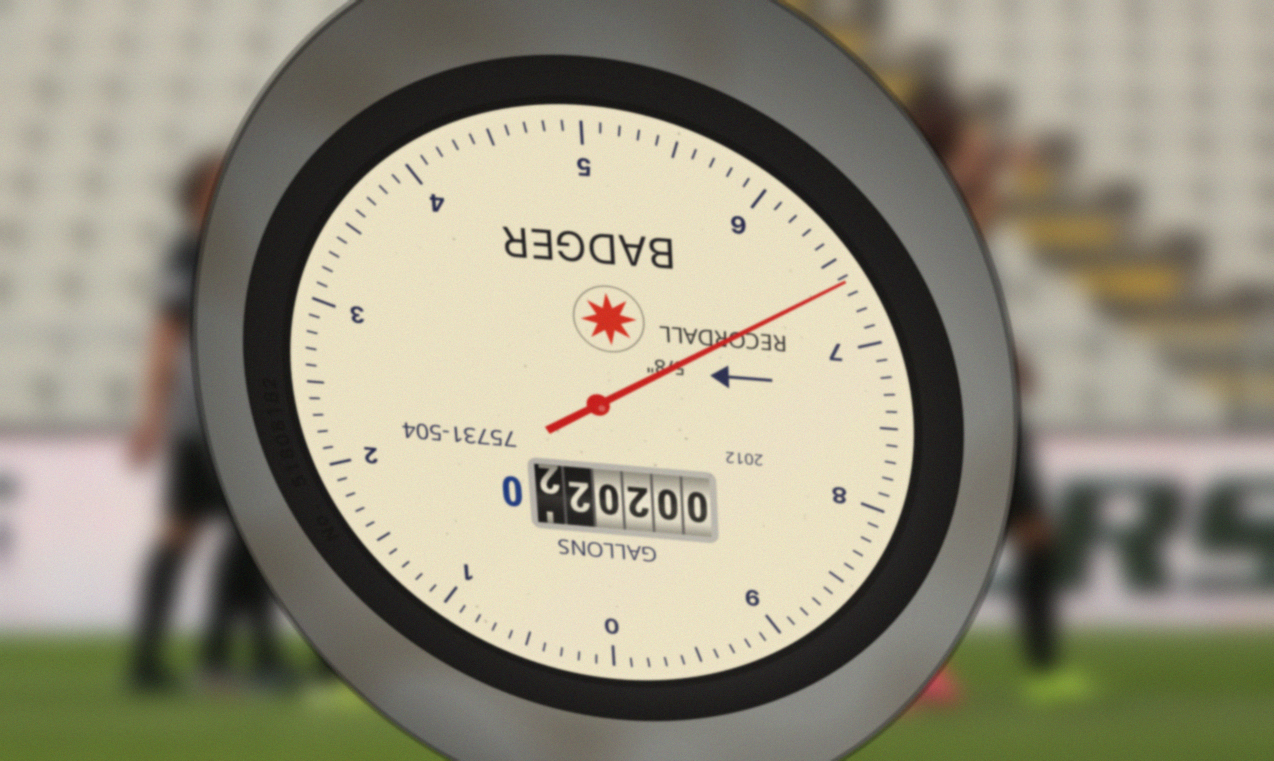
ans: {"value": 20216.6, "unit": "gal"}
